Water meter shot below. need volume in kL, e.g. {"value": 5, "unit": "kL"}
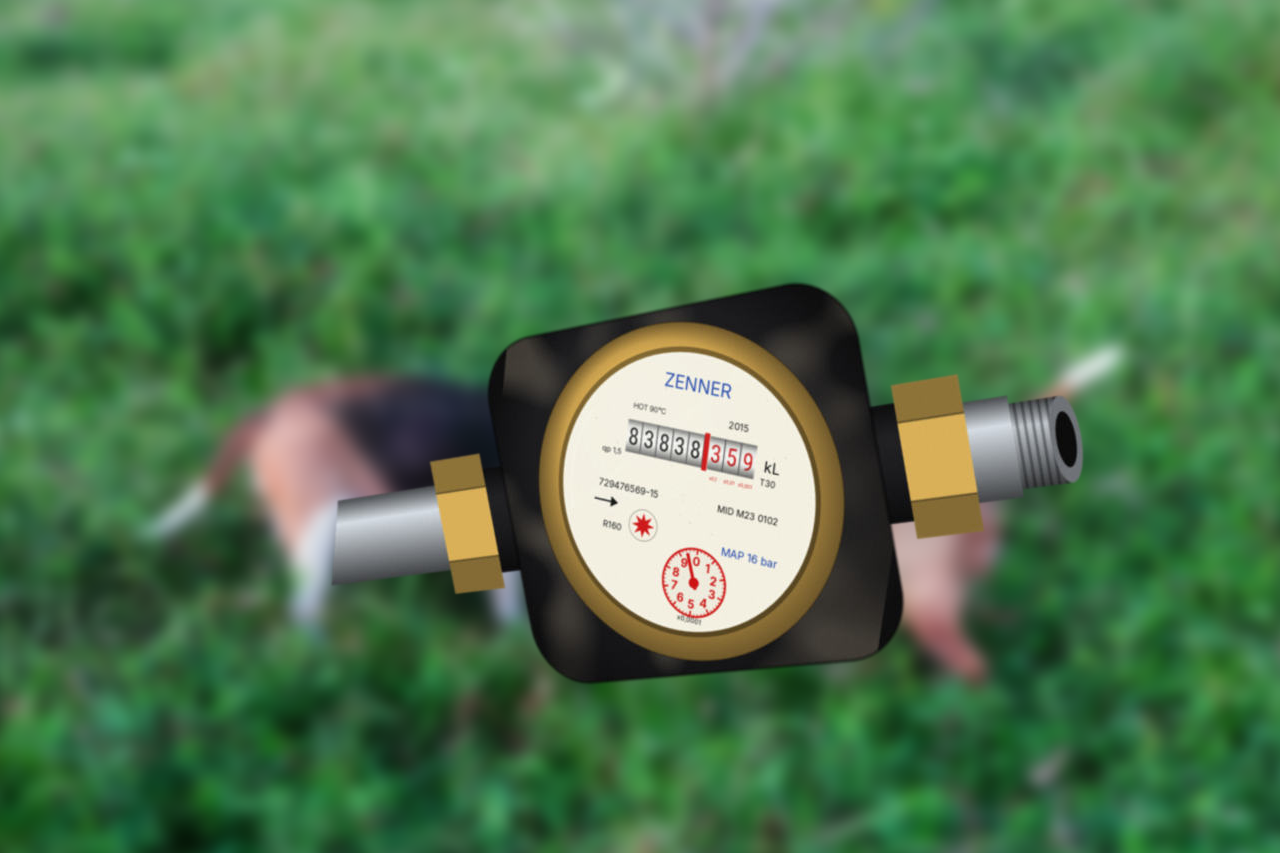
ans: {"value": 83838.3589, "unit": "kL"}
